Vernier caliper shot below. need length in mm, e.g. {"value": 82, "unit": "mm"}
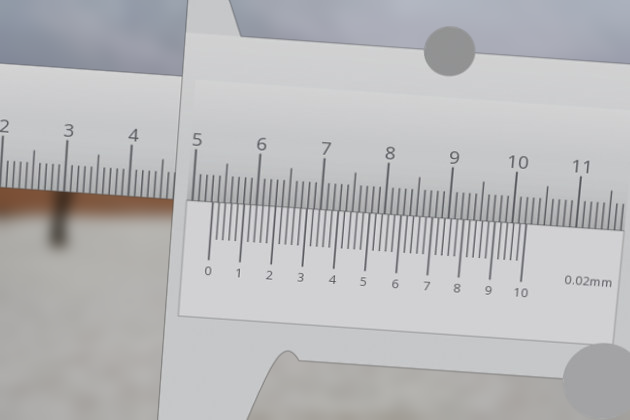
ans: {"value": 53.2, "unit": "mm"}
